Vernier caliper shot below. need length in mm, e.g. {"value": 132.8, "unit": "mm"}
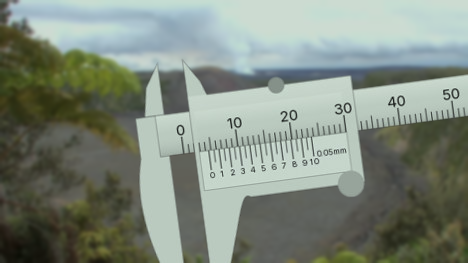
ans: {"value": 4.6, "unit": "mm"}
